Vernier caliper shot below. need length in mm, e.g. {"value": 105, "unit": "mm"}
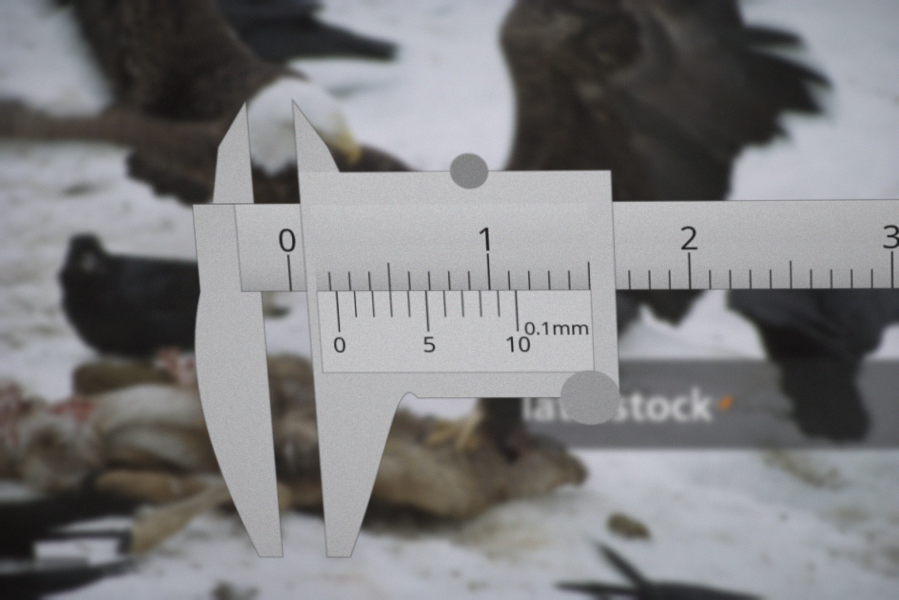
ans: {"value": 2.3, "unit": "mm"}
